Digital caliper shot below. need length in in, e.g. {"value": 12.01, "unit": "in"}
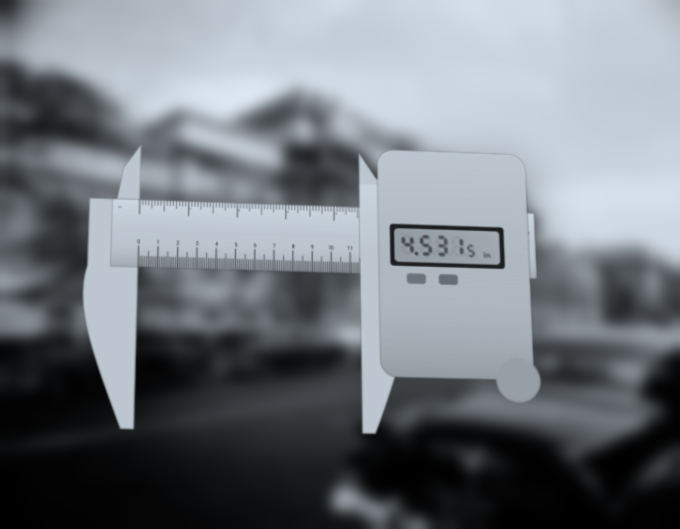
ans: {"value": 4.5315, "unit": "in"}
